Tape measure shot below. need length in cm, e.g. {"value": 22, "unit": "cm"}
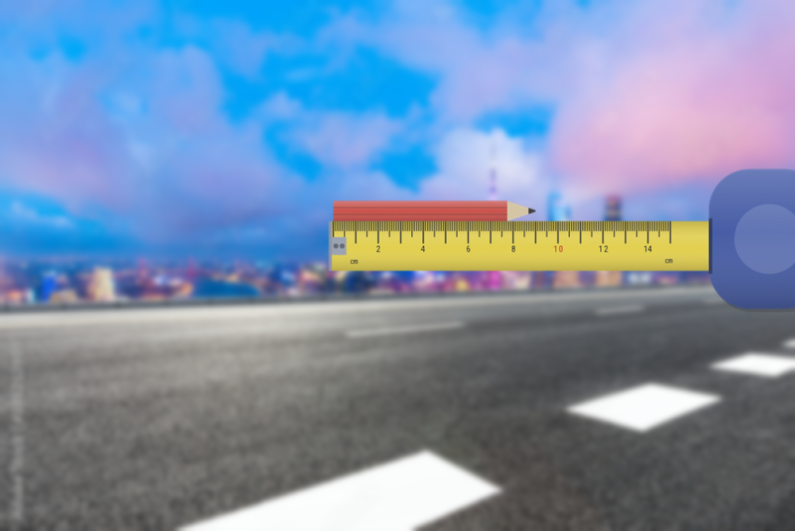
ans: {"value": 9, "unit": "cm"}
